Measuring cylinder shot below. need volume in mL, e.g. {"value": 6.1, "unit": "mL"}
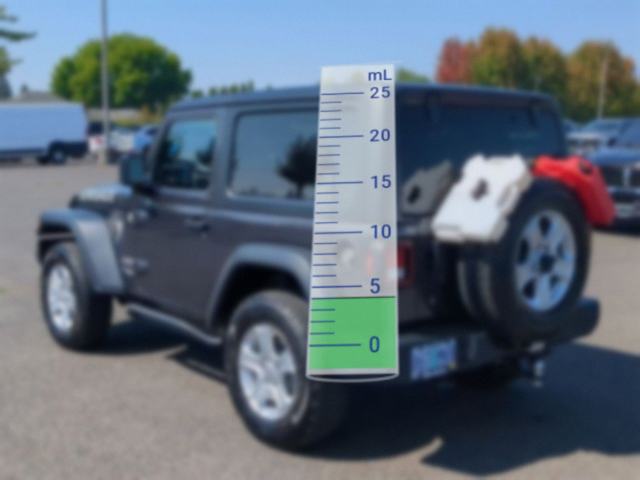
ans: {"value": 4, "unit": "mL"}
